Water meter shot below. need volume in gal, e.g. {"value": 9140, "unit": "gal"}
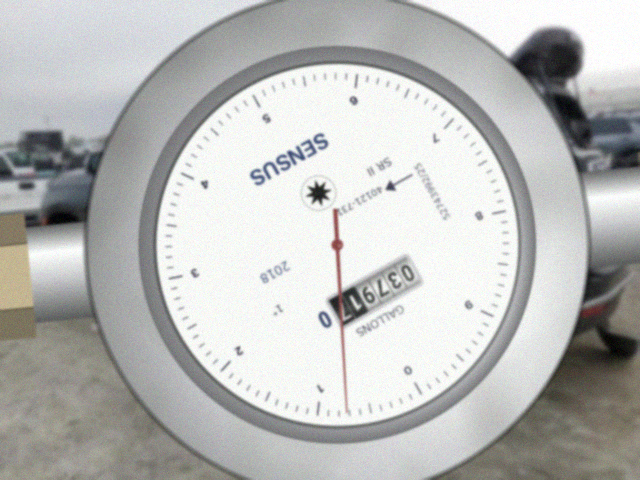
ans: {"value": 379170.7, "unit": "gal"}
